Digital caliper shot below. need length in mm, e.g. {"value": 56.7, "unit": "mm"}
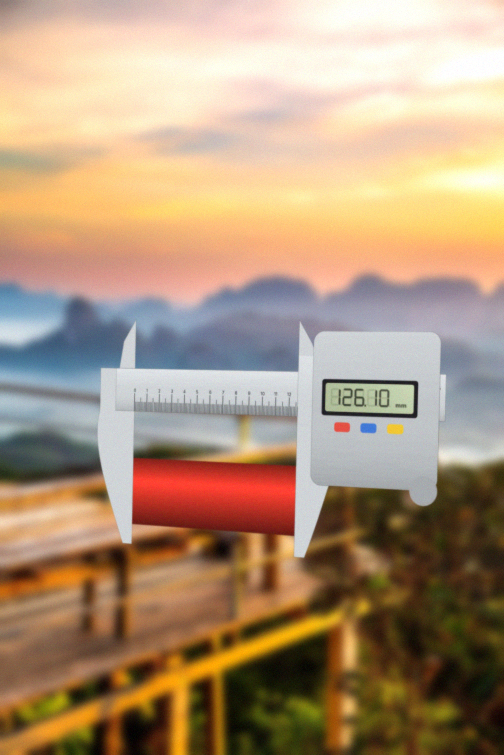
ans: {"value": 126.10, "unit": "mm"}
